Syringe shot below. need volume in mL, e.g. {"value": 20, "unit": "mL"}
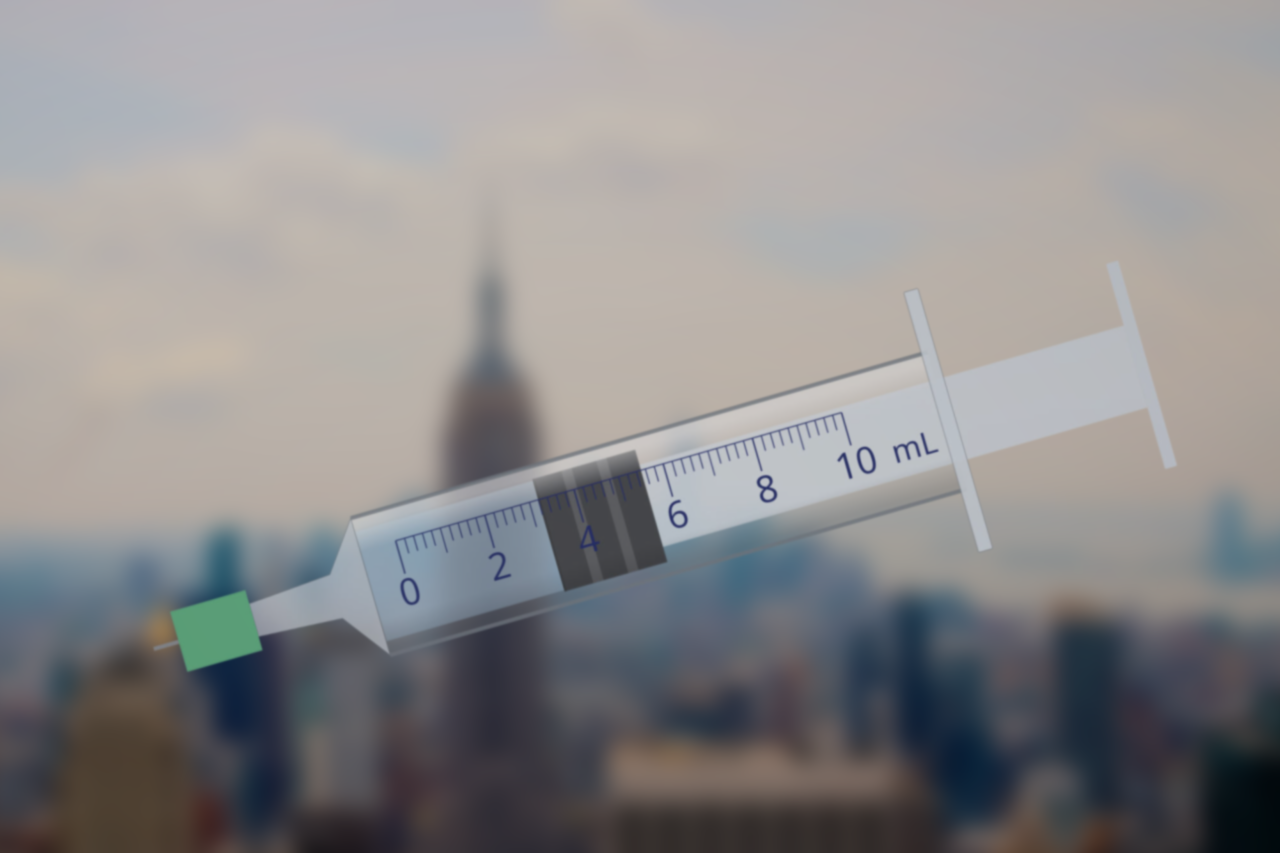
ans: {"value": 3.2, "unit": "mL"}
